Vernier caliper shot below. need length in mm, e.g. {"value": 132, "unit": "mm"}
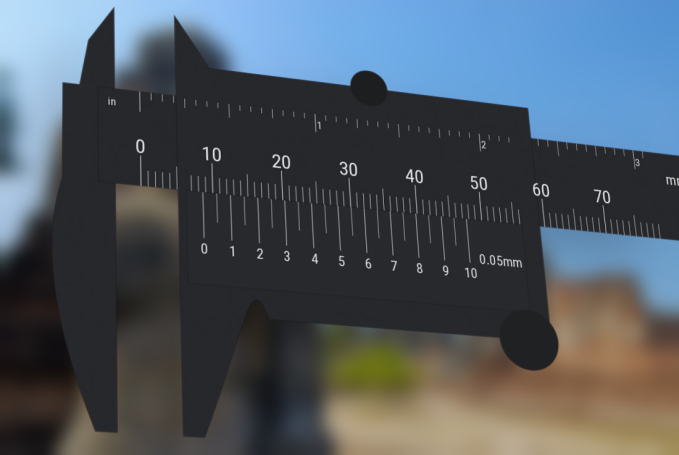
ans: {"value": 8.6, "unit": "mm"}
